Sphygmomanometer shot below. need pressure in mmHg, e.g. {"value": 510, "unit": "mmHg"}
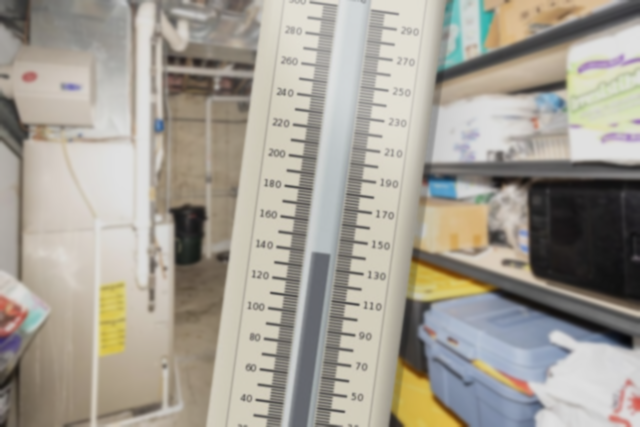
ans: {"value": 140, "unit": "mmHg"}
